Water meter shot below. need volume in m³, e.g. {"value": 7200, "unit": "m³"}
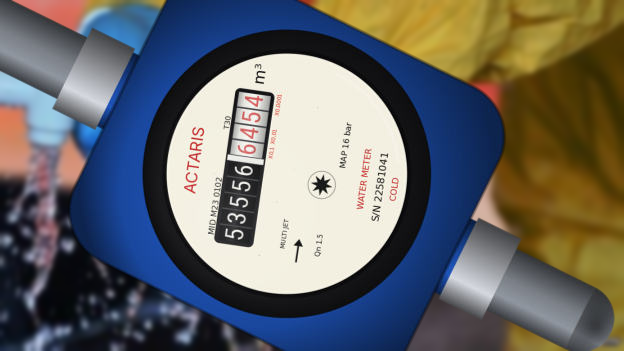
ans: {"value": 53556.6454, "unit": "m³"}
